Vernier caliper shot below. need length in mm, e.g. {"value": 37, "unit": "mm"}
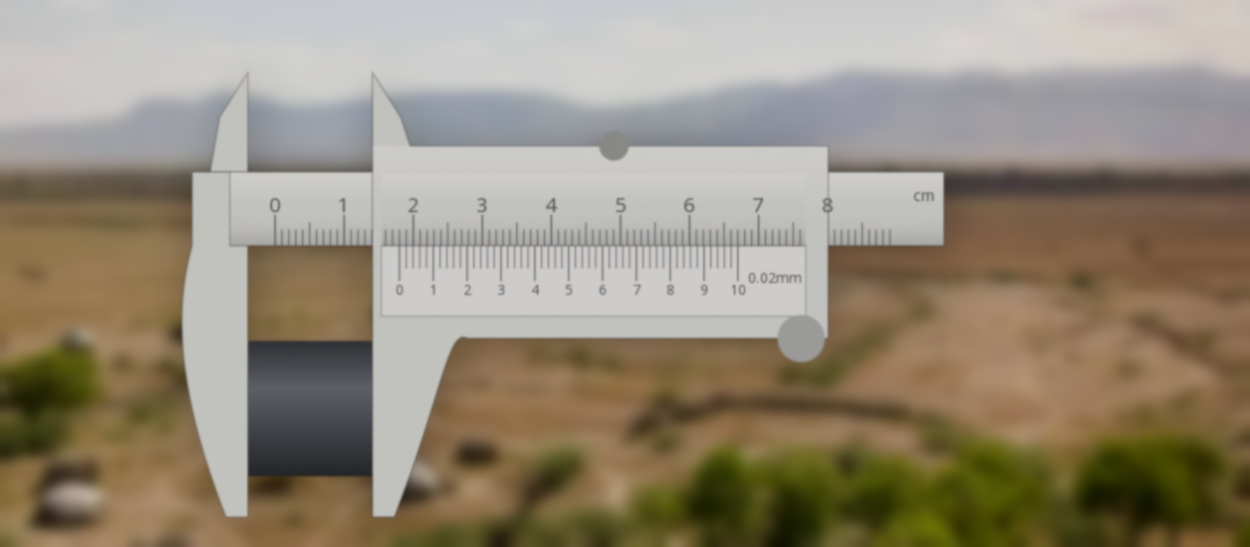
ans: {"value": 18.0, "unit": "mm"}
